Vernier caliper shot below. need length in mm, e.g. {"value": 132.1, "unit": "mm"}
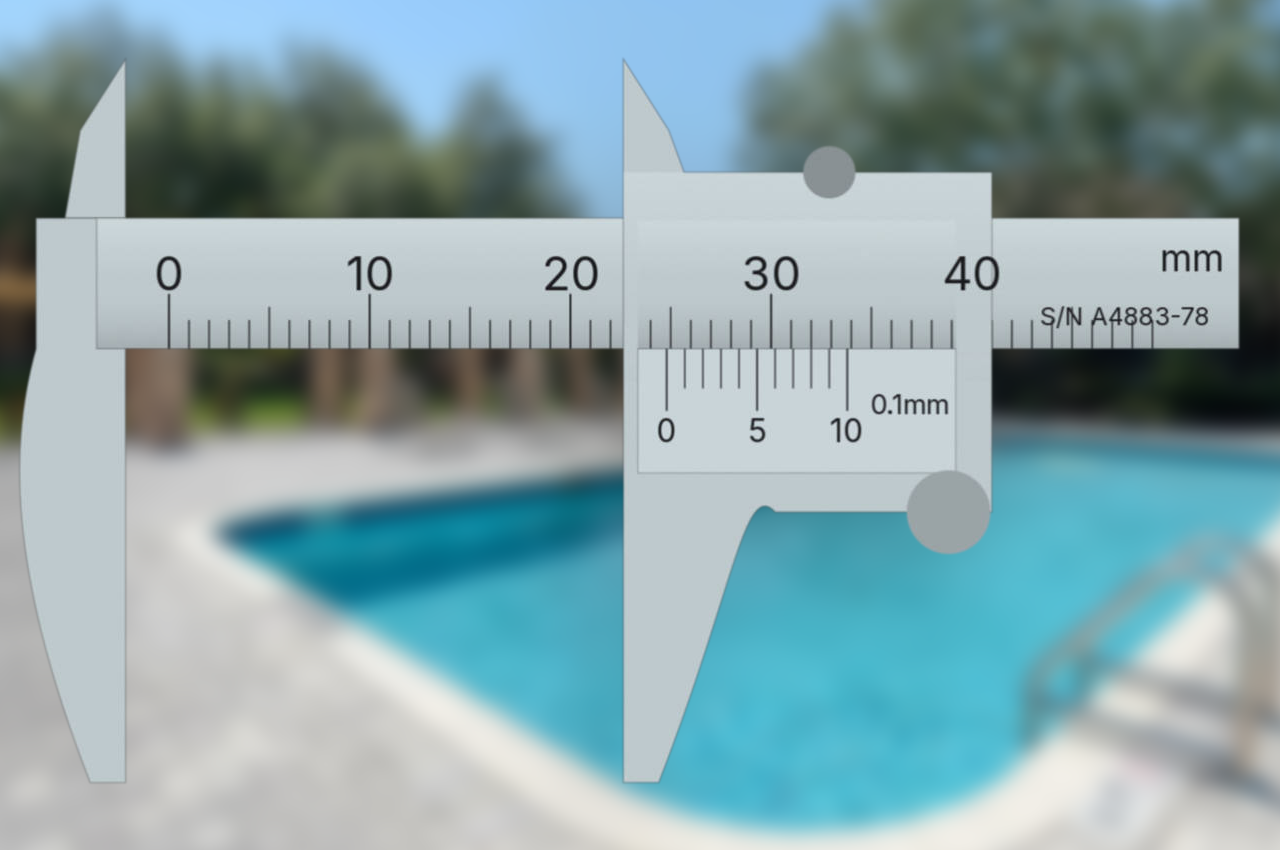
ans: {"value": 24.8, "unit": "mm"}
